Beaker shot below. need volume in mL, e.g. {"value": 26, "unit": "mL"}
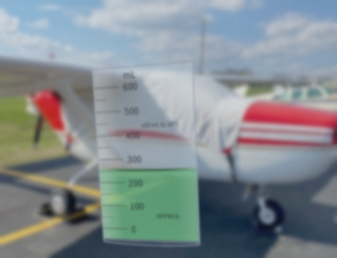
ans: {"value": 250, "unit": "mL"}
